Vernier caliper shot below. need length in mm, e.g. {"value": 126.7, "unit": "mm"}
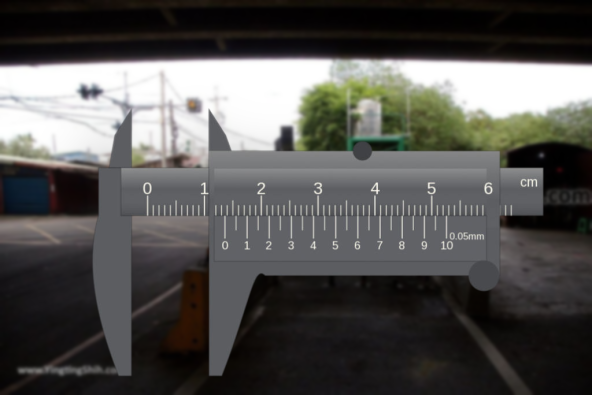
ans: {"value": 13.6, "unit": "mm"}
